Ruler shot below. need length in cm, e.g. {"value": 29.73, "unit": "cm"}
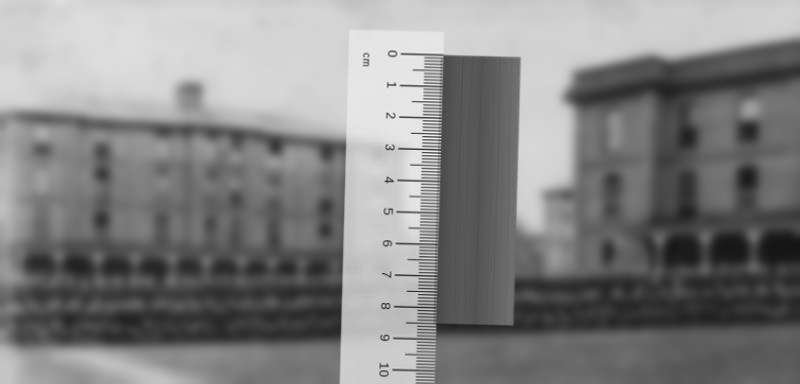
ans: {"value": 8.5, "unit": "cm"}
